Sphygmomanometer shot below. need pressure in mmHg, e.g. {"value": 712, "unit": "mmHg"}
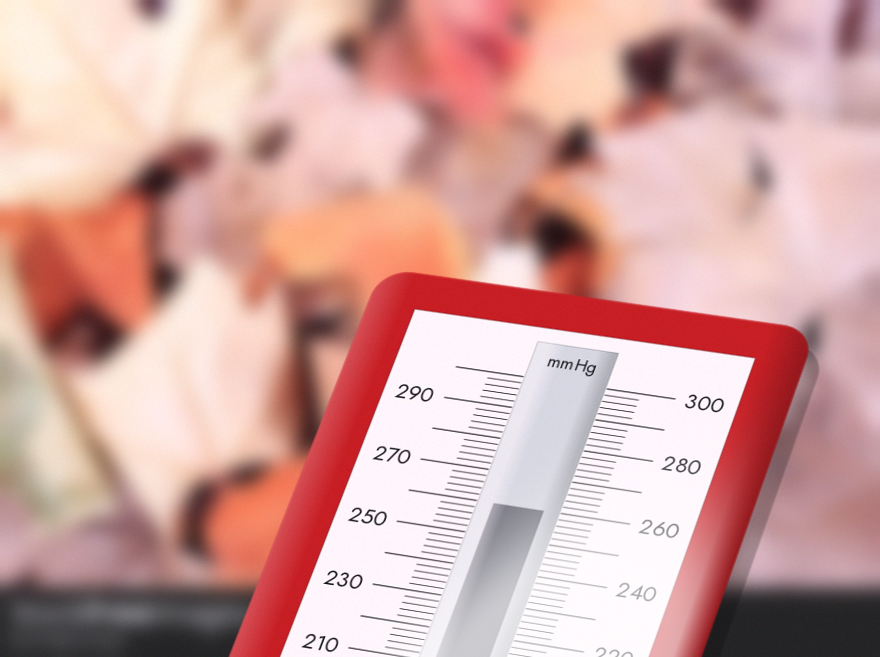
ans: {"value": 260, "unit": "mmHg"}
